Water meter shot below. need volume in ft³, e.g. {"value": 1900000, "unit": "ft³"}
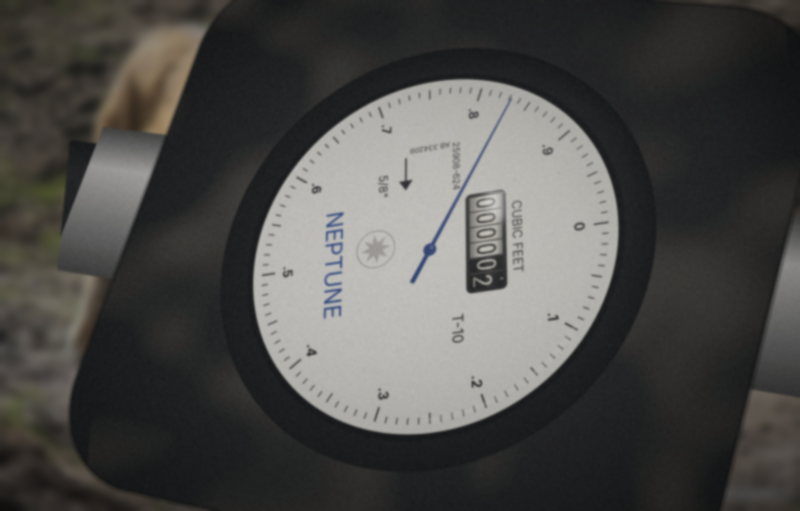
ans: {"value": 1.83, "unit": "ft³"}
